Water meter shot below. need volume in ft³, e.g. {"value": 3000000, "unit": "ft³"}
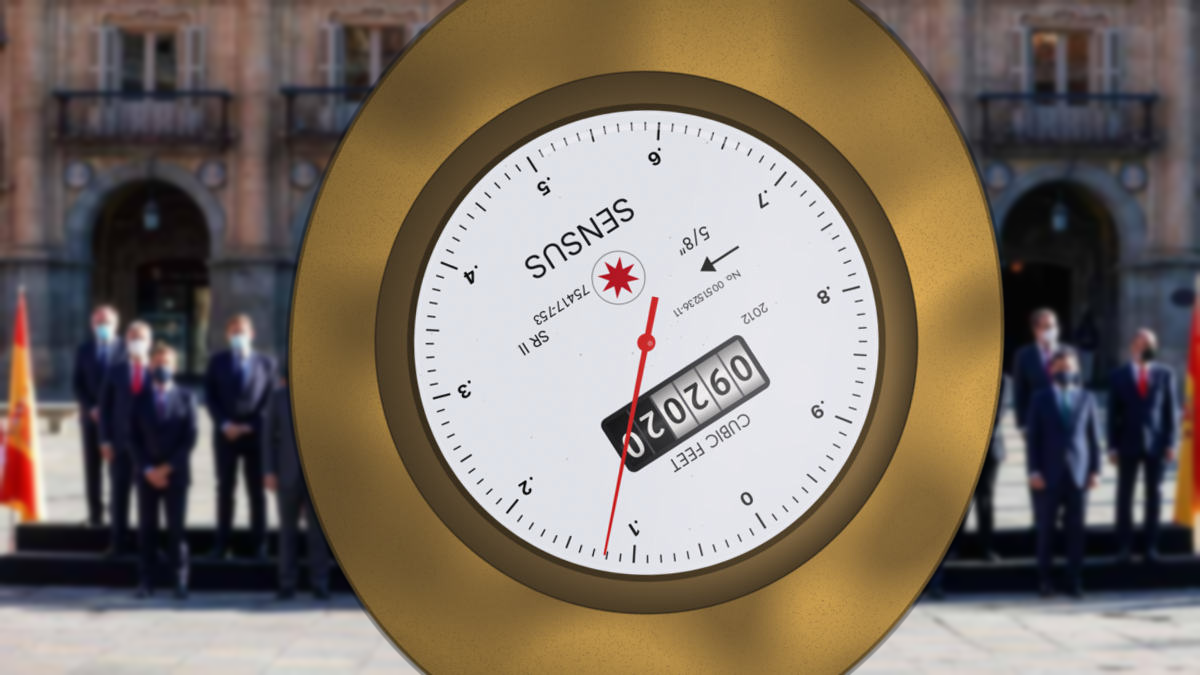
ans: {"value": 92020.12, "unit": "ft³"}
